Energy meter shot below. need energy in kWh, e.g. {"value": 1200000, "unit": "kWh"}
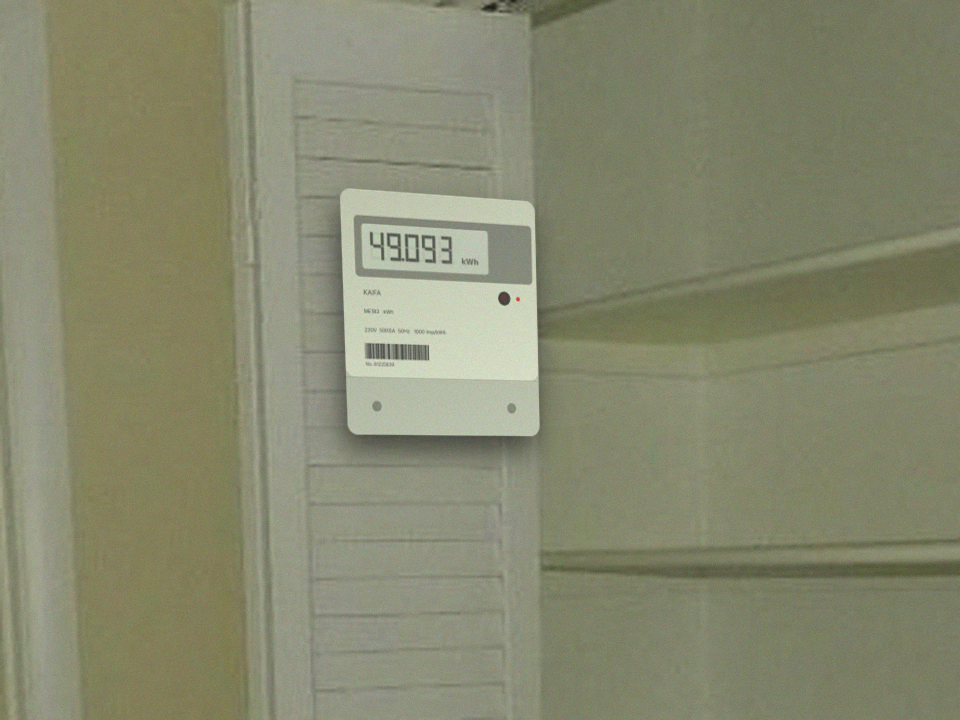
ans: {"value": 49.093, "unit": "kWh"}
